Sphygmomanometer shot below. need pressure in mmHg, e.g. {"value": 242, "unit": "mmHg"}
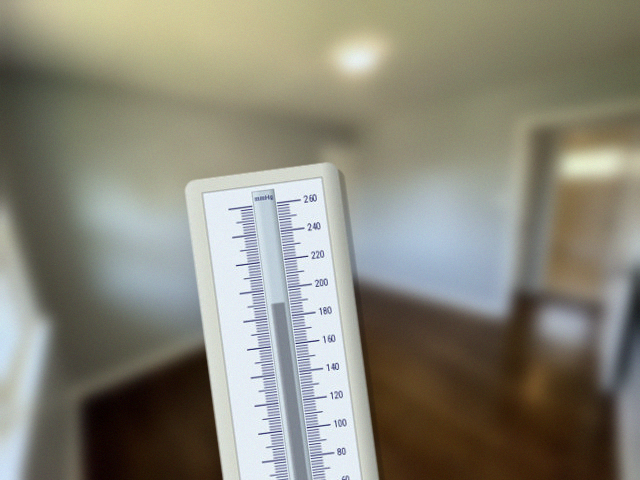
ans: {"value": 190, "unit": "mmHg"}
